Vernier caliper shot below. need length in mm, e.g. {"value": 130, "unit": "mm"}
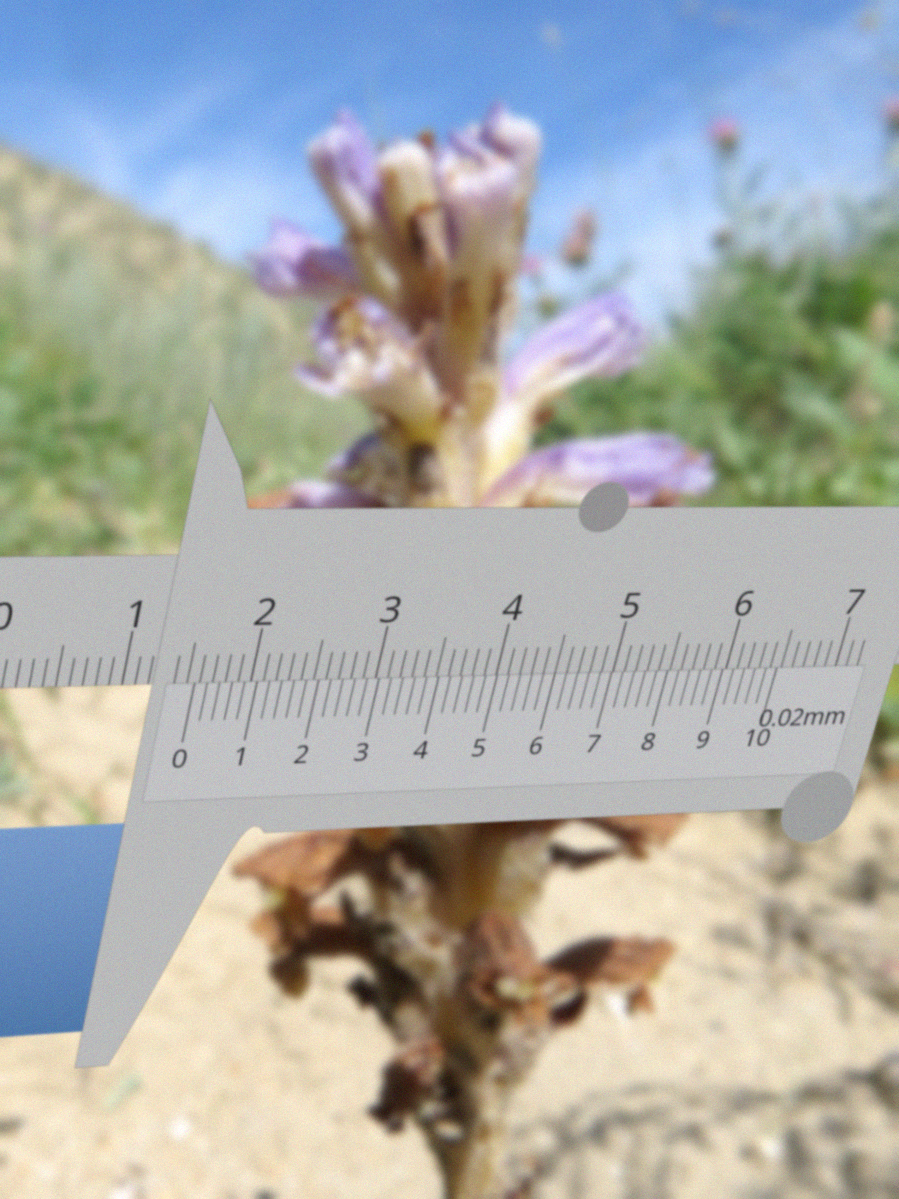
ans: {"value": 15.6, "unit": "mm"}
